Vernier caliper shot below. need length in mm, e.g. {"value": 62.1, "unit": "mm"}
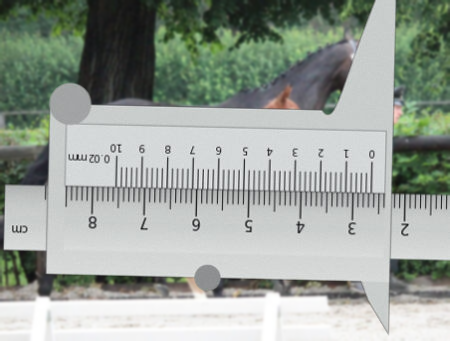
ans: {"value": 26.5, "unit": "mm"}
